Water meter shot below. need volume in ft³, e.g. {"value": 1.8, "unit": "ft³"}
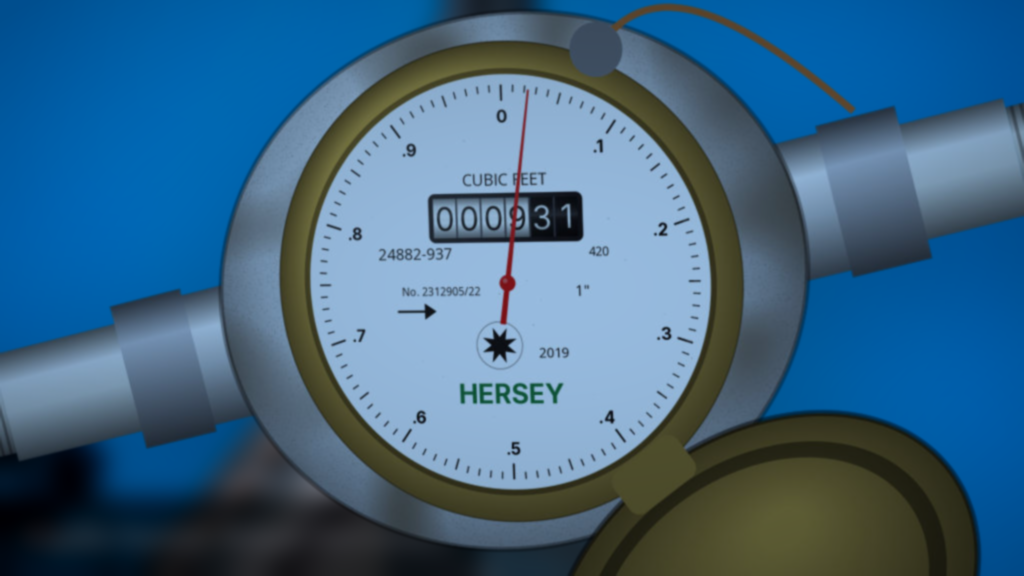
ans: {"value": 931.02, "unit": "ft³"}
